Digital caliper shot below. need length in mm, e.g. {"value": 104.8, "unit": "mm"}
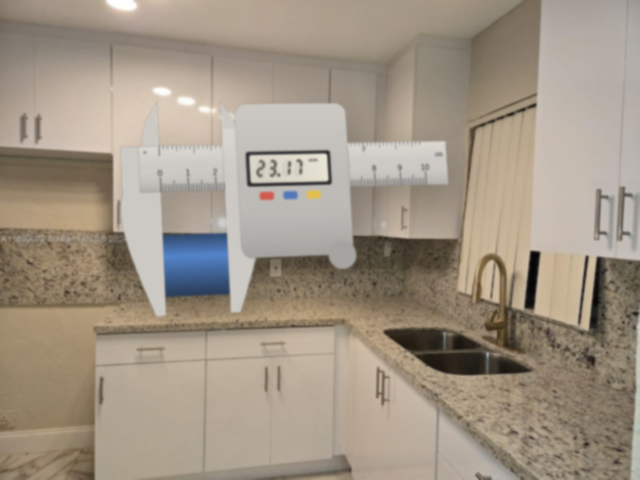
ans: {"value": 23.17, "unit": "mm"}
